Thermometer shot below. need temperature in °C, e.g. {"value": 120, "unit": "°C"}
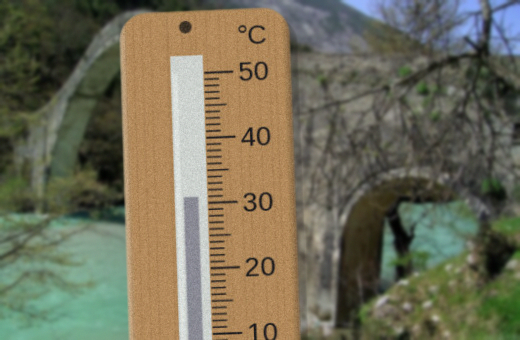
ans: {"value": 31, "unit": "°C"}
